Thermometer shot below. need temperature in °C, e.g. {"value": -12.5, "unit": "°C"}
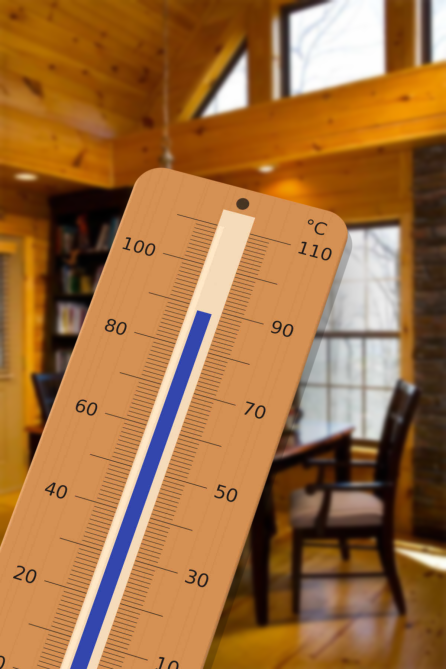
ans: {"value": 89, "unit": "°C"}
